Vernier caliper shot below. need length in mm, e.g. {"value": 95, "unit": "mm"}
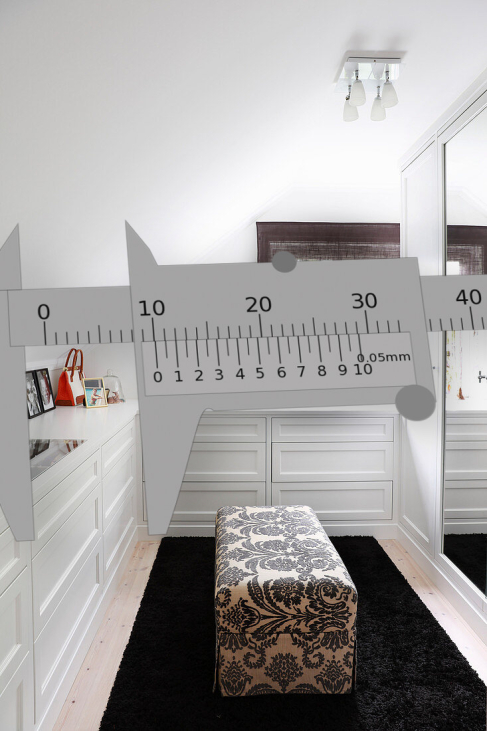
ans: {"value": 10.1, "unit": "mm"}
